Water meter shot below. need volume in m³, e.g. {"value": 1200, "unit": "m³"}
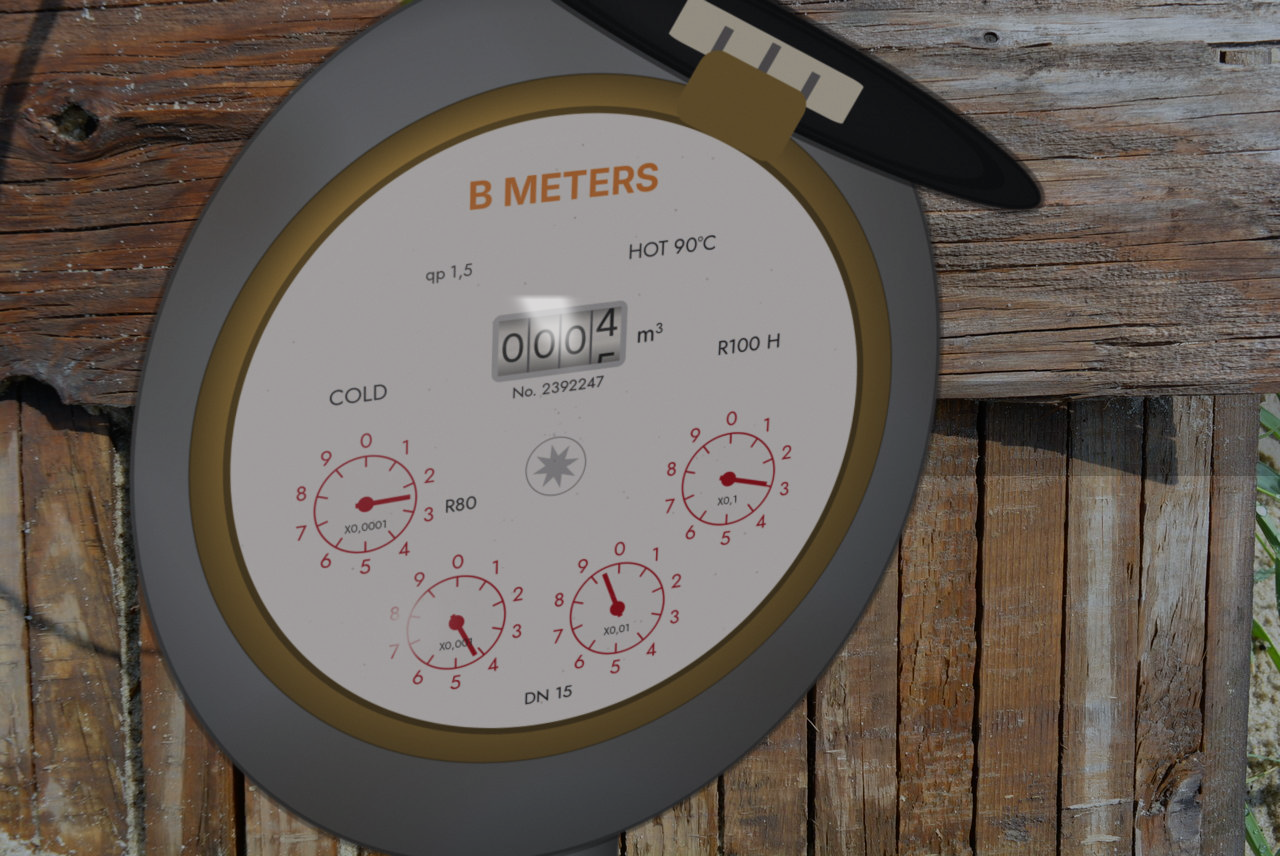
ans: {"value": 4.2942, "unit": "m³"}
